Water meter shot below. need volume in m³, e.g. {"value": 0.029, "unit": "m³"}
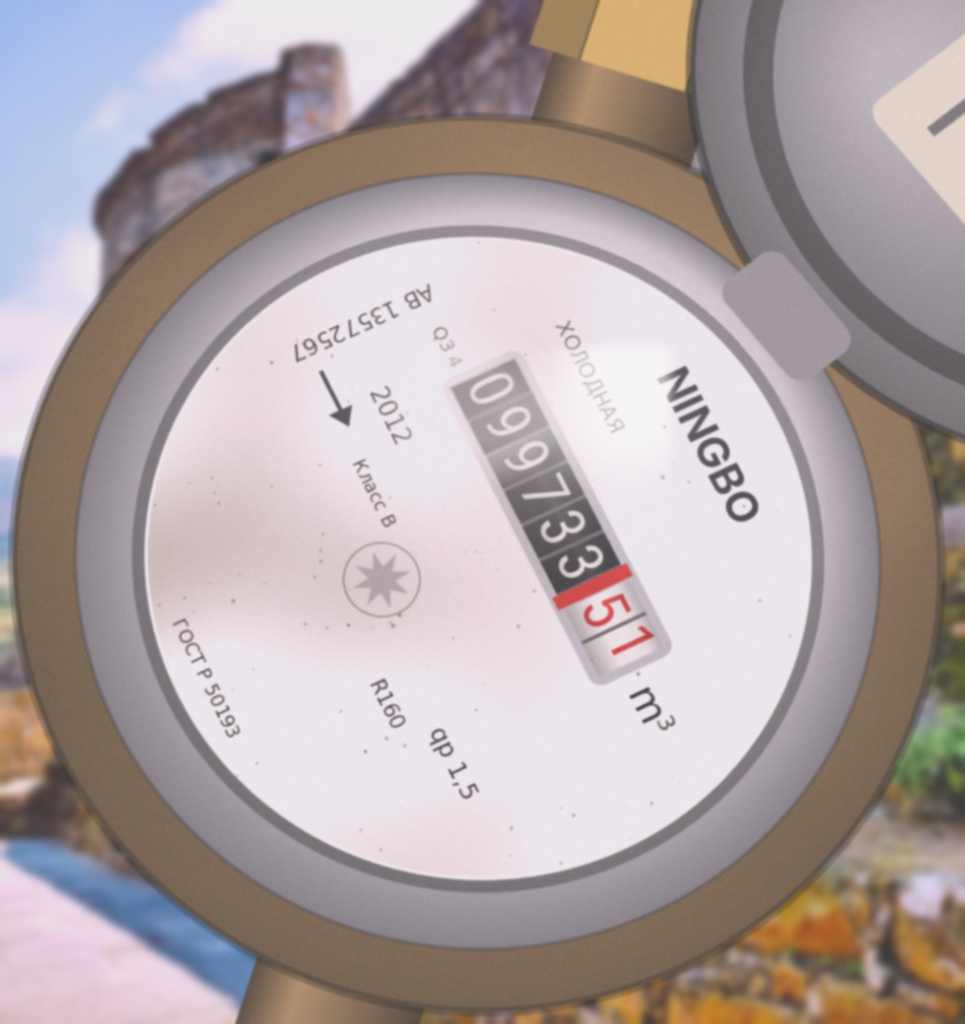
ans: {"value": 99733.51, "unit": "m³"}
